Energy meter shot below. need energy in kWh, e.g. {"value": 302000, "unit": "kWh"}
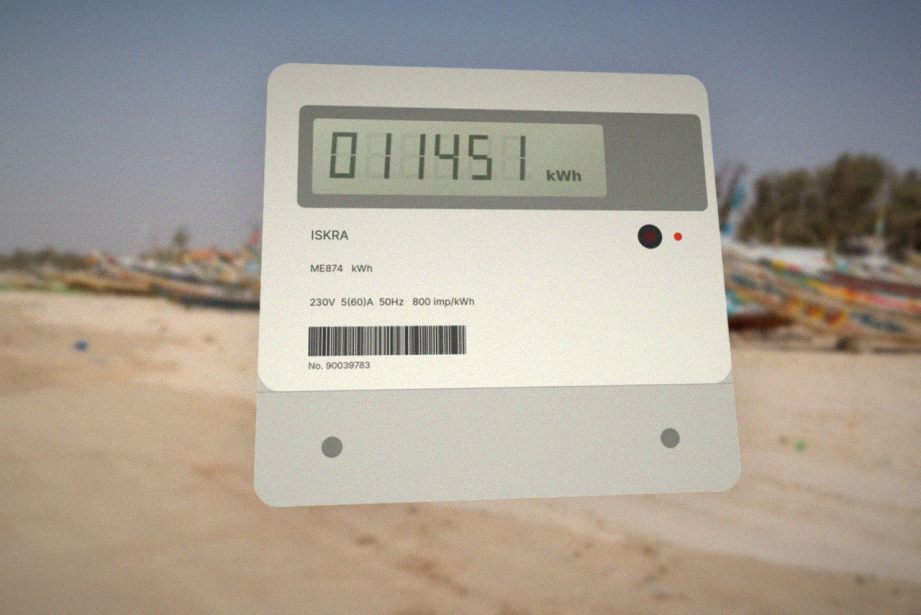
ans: {"value": 11451, "unit": "kWh"}
